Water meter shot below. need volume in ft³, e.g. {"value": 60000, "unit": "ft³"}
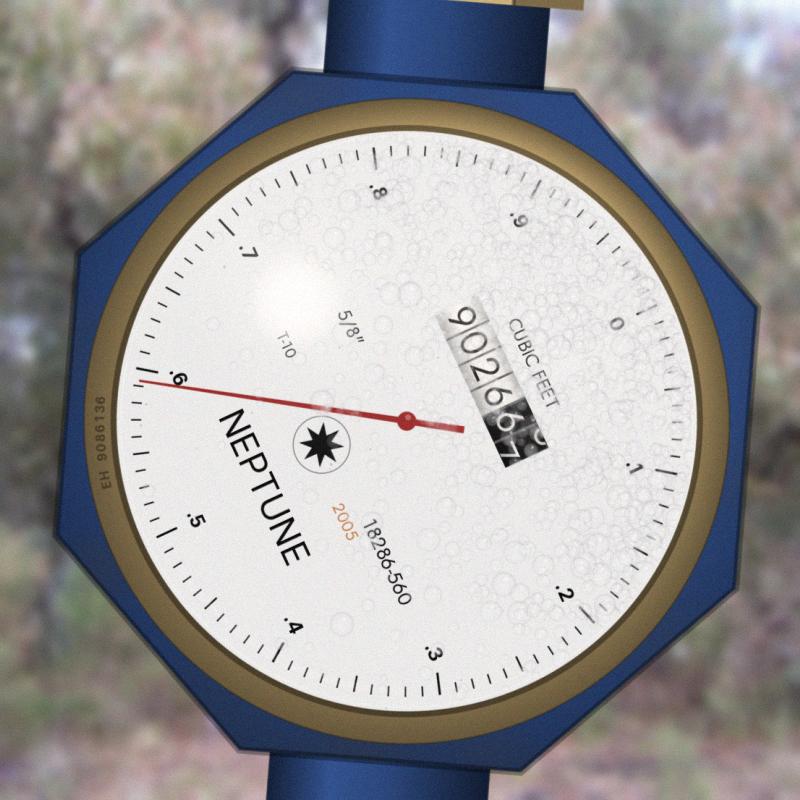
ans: {"value": 902666.59, "unit": "ft³"}
